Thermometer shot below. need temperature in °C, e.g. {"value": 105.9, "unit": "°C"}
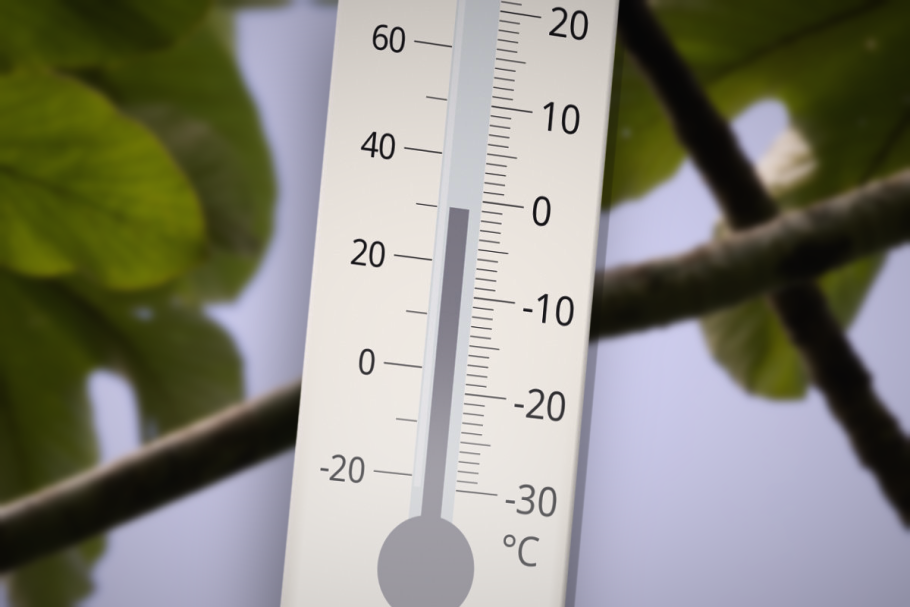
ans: {"value": -1, "unit": "°C"}
